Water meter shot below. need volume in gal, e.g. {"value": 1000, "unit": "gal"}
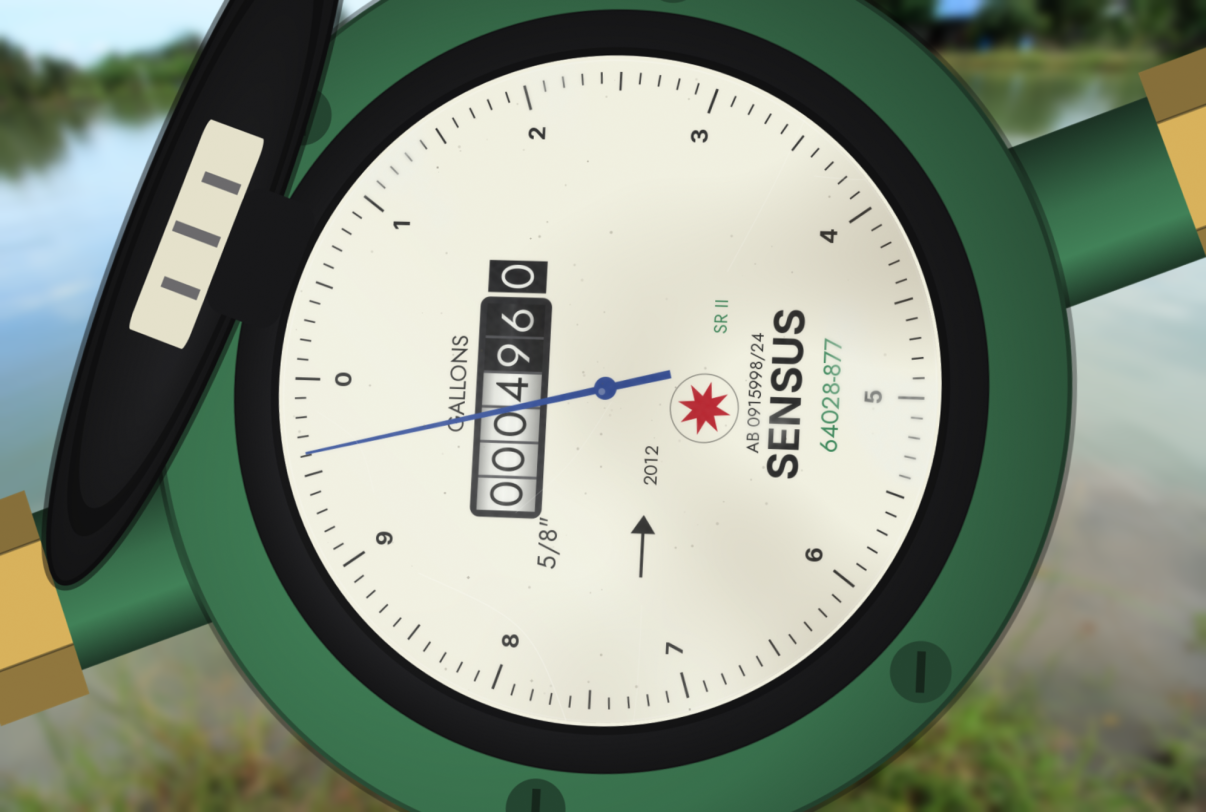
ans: {"value": 4959.6, "unit": "gal"}
